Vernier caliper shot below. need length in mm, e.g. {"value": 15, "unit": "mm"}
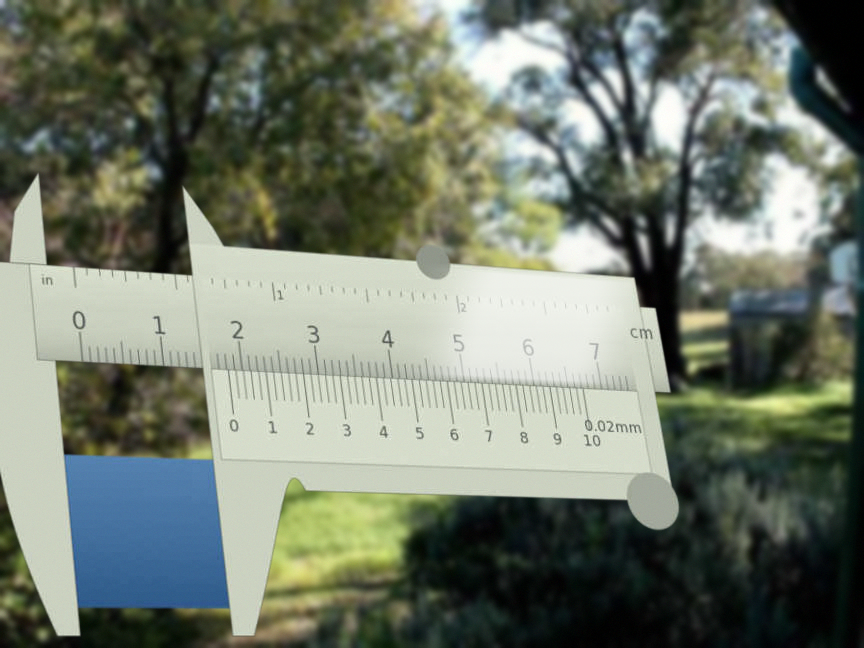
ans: {"value": 18.2, "unit": "mm"}
